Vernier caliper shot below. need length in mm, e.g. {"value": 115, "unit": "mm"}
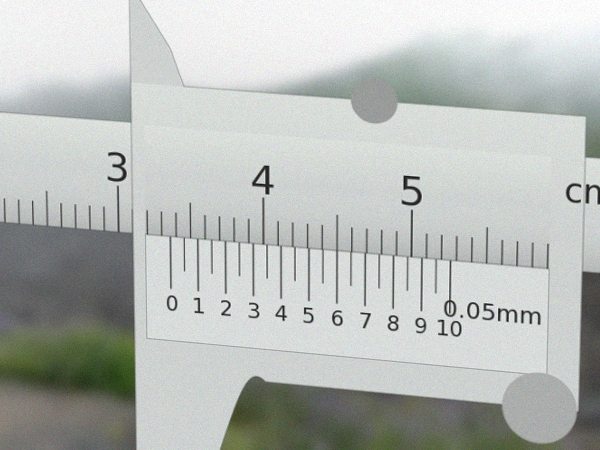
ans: {"value": 33.6, "unit": "mm"}
